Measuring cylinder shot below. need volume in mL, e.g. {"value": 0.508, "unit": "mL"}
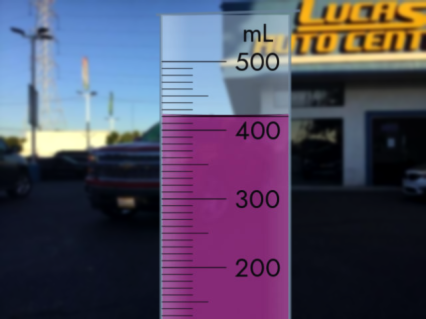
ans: {"value": 420, "unit": "mL"}
